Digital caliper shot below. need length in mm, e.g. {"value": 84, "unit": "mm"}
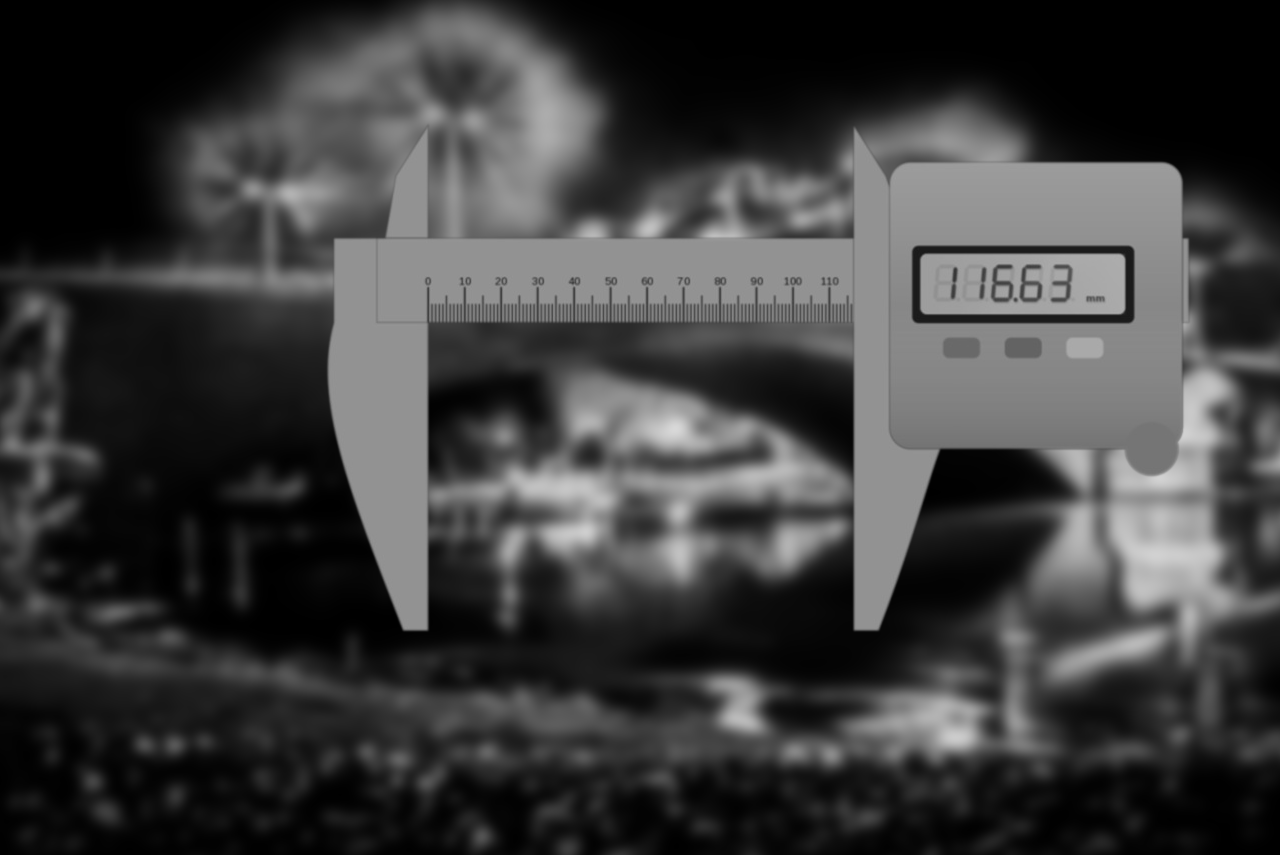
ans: {"value": 116.63, "unit": "mm"}
